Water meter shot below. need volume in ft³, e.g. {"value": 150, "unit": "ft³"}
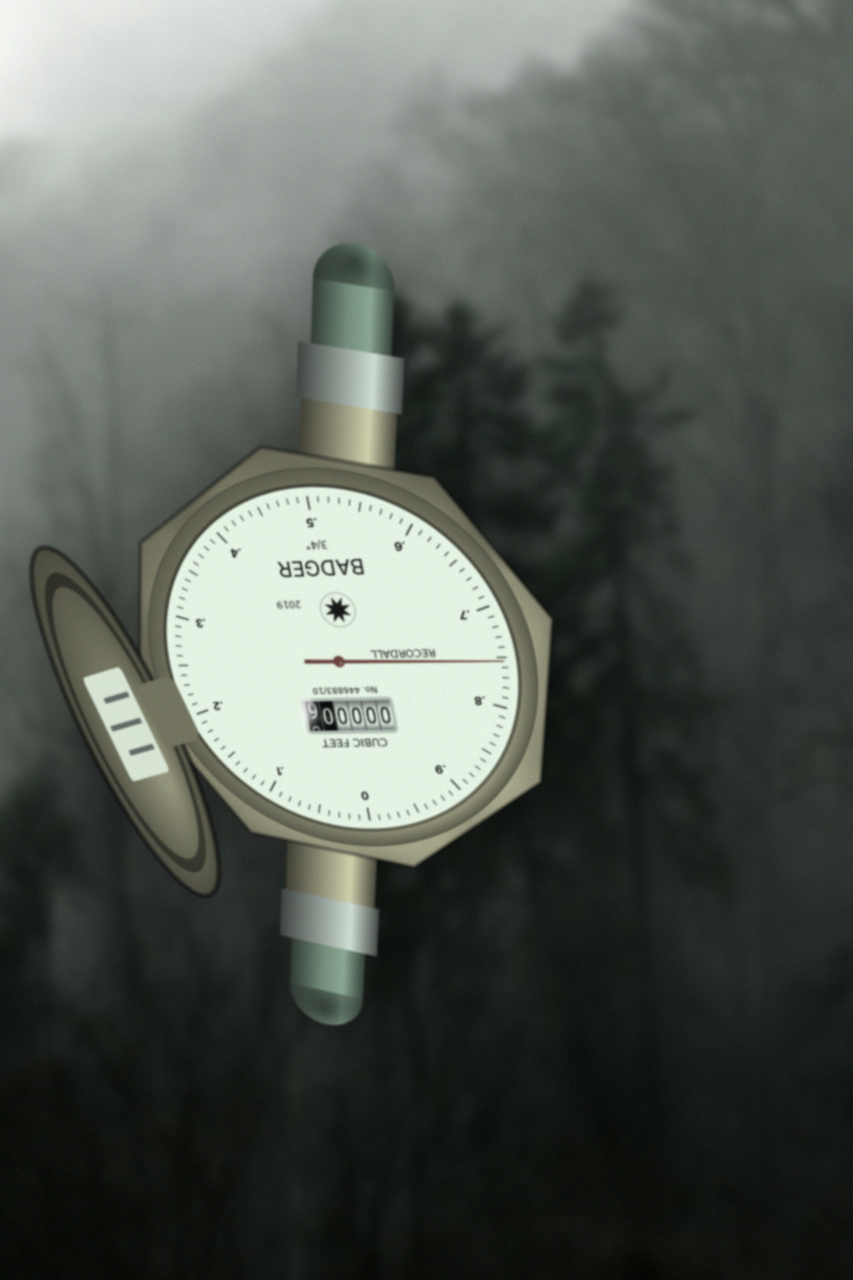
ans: {"value": 5.75, "unit": "ft³"}
